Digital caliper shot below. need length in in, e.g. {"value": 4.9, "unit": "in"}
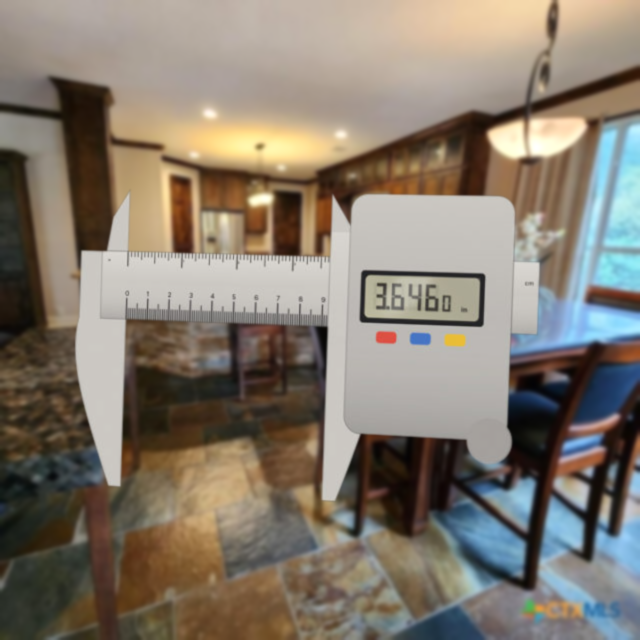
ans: {"value": 3.6460, "unit": "in"}
